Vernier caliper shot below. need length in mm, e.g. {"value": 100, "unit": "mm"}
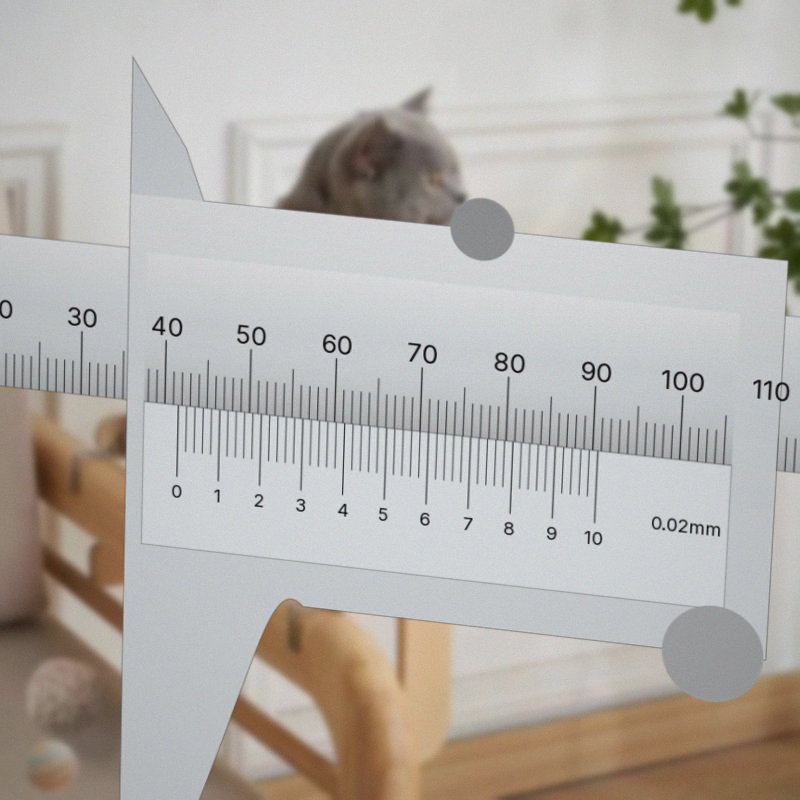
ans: {"value": 41.6, "unit": "mm"}
